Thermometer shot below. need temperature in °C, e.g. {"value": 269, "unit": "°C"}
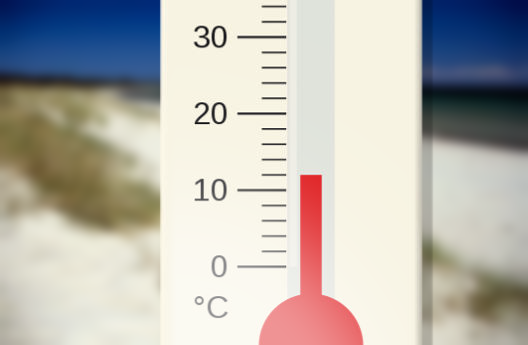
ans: {"value": 12, "unit": "°C"}
